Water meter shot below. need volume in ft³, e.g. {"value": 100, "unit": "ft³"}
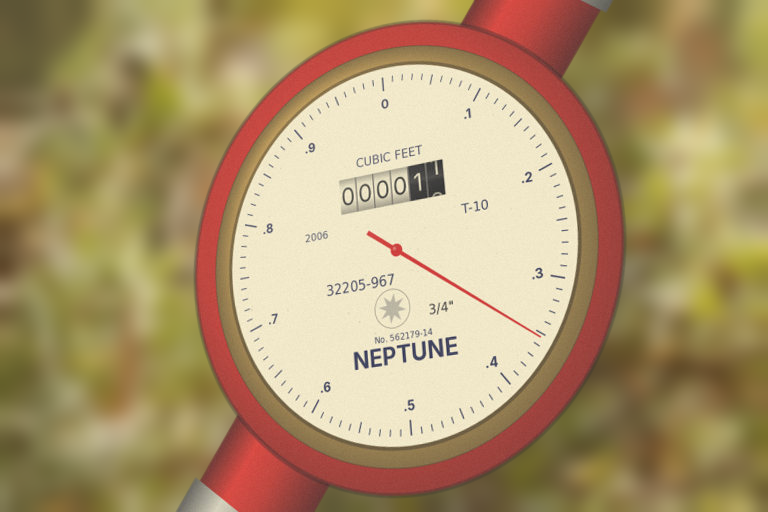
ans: {"value": 11.35, "unit": "ft³"}
